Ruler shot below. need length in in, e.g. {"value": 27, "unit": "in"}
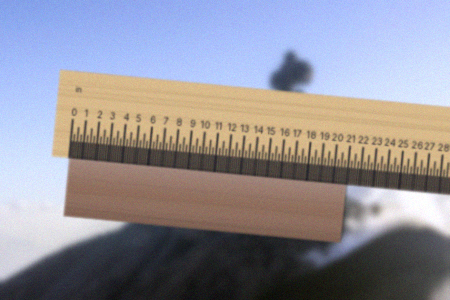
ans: {"value": 21, "unit": "in"}
